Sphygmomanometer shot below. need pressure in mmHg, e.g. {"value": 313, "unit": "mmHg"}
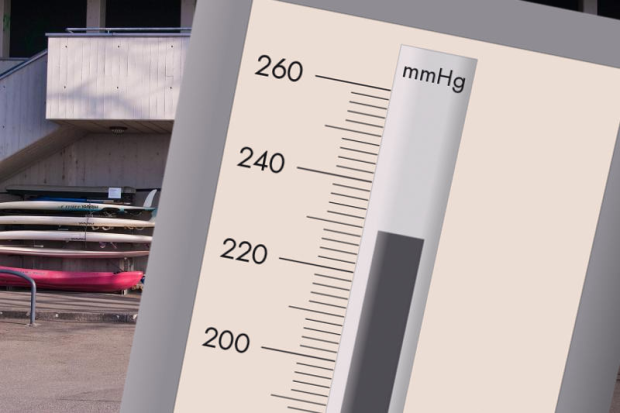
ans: {"value": 230, "unit": "mmHg"}
